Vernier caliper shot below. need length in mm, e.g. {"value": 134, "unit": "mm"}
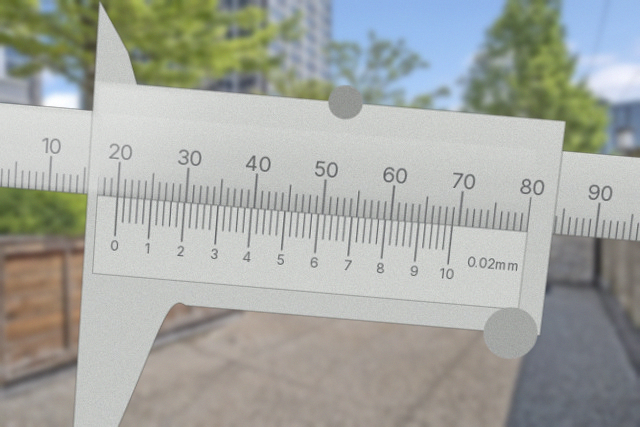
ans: {"value": 20.0, "unit": "mm"}
